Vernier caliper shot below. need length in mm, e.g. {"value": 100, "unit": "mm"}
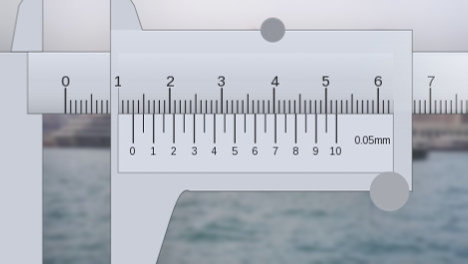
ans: {"value": 13.0, "unit": "mm"}
